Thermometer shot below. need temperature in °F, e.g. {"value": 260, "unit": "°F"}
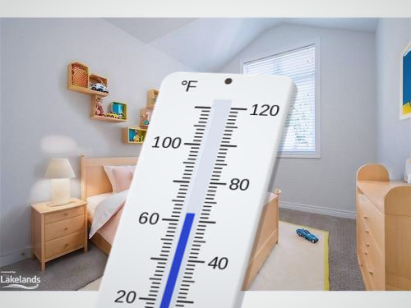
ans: {"value": 64, "unit": "°F"}
